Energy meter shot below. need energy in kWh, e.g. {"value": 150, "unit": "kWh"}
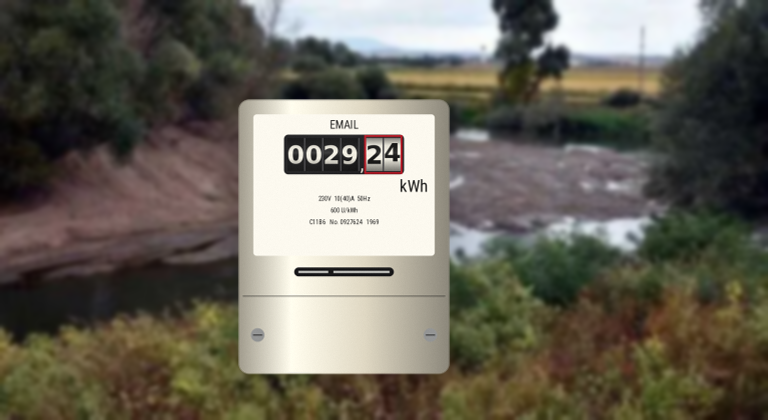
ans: {"value": 29.24, "unit": "kWh"}
